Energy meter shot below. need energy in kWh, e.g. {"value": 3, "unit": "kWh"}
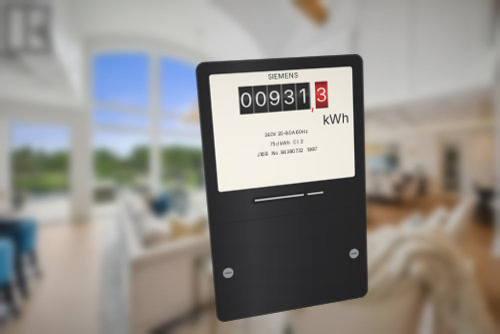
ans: {"value": 931.3, "unit": "kWh"}
